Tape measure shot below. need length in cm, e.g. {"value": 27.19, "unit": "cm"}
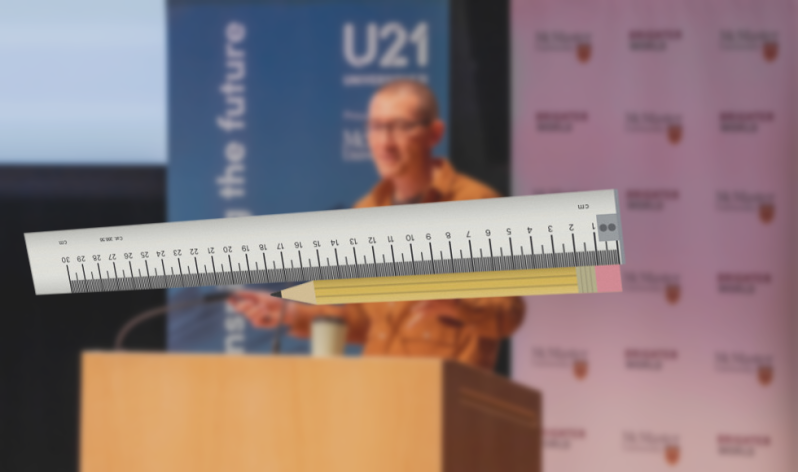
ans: {"value": 18, "unit": "cm"}
